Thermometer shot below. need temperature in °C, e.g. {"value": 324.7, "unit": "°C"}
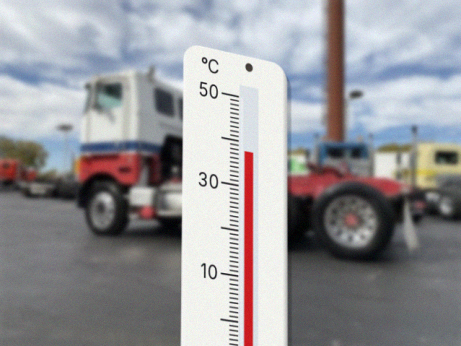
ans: {"value": 38, "unit": "°C"}
